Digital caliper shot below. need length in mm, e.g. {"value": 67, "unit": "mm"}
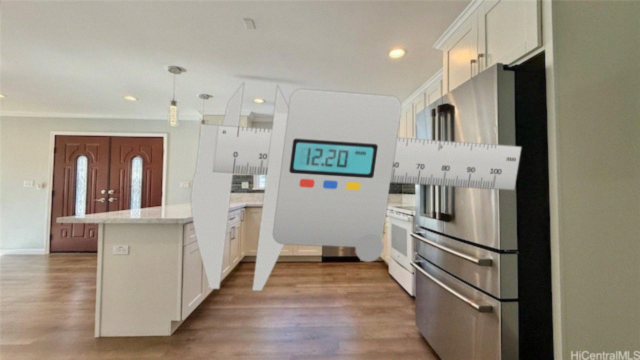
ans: {"value": 12.20, "unit": "mm"}
